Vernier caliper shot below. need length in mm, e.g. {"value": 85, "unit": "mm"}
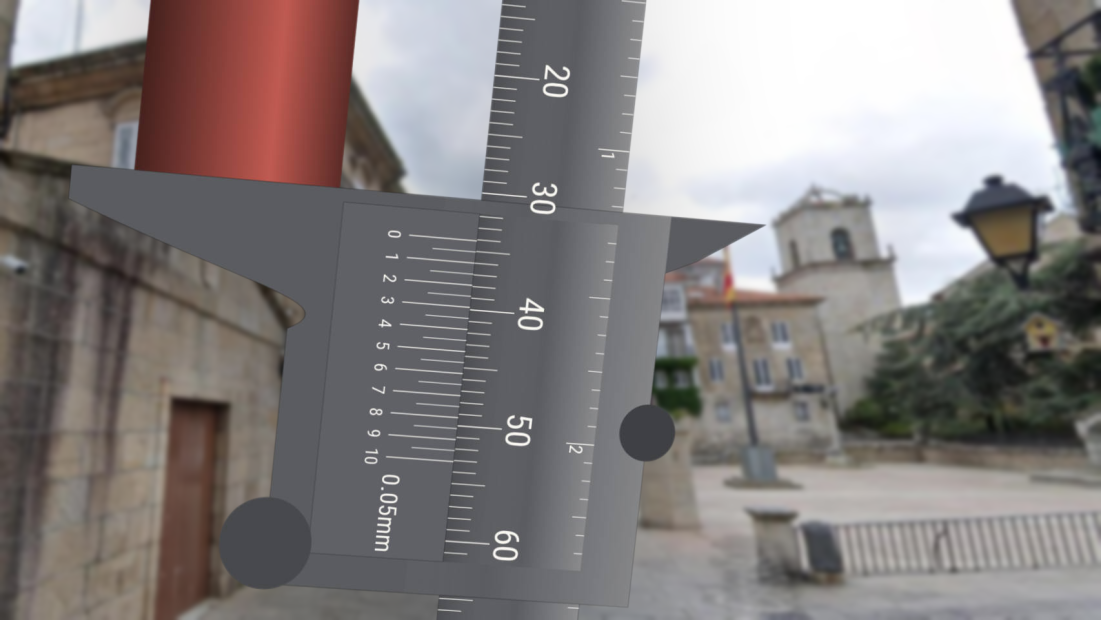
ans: {"value": 34.1, "unit": "mm"}
